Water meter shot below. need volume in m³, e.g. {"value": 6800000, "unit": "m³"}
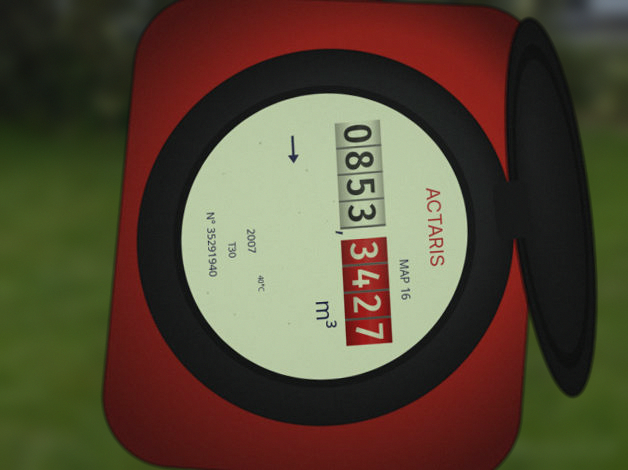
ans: {"value": 853.3427, "unit": "m³"}
